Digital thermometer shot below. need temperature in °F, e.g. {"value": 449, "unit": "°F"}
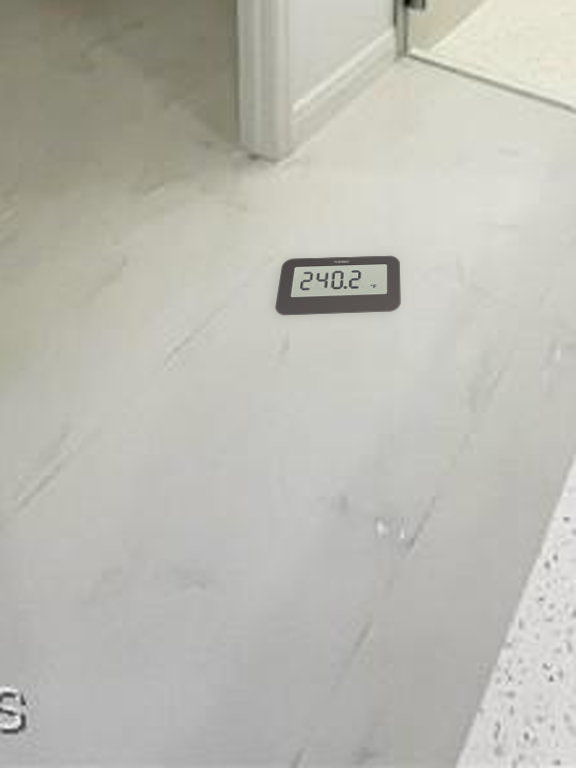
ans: {"value": 240.2, "unit": "°F"}
